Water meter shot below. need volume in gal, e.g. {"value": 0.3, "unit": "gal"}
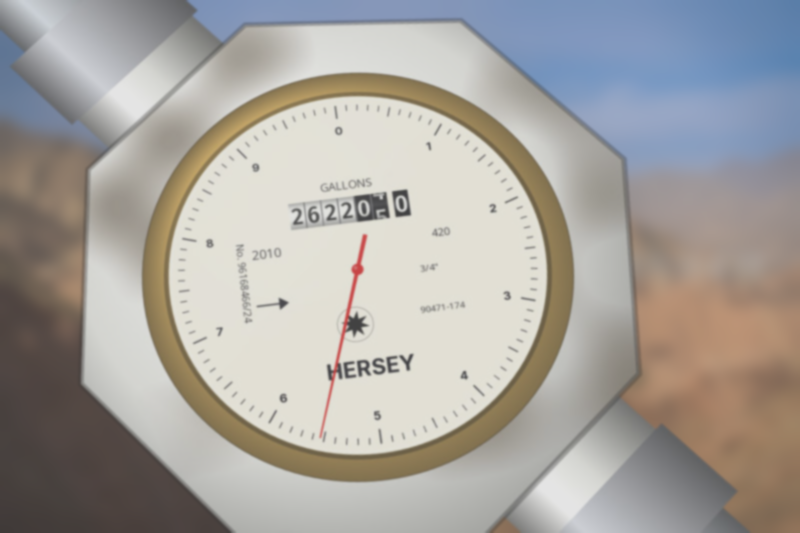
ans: {"value": 2622045.5, "unit": "gal"}
